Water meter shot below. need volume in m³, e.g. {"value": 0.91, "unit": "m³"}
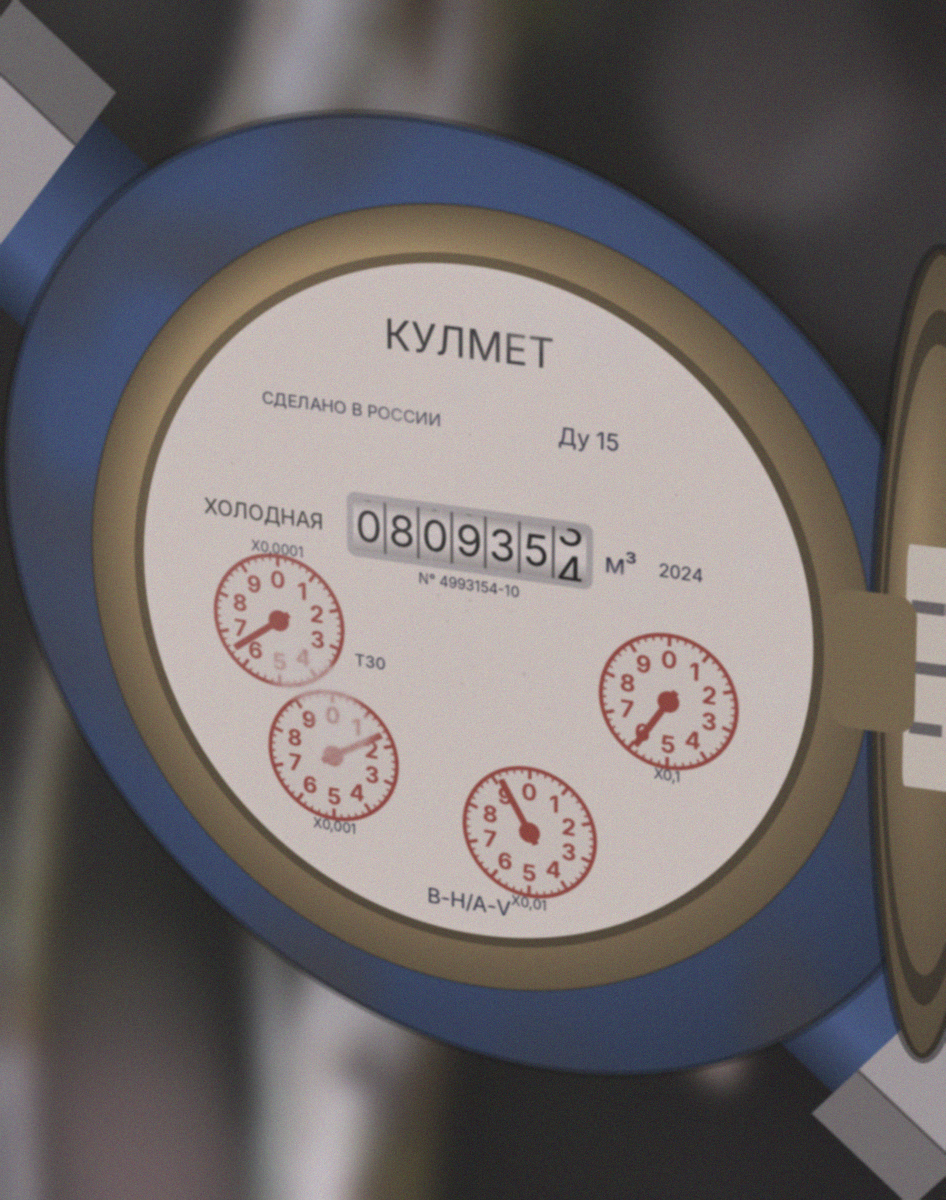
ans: {"value": 809353.5916, "unit": "m³"}
